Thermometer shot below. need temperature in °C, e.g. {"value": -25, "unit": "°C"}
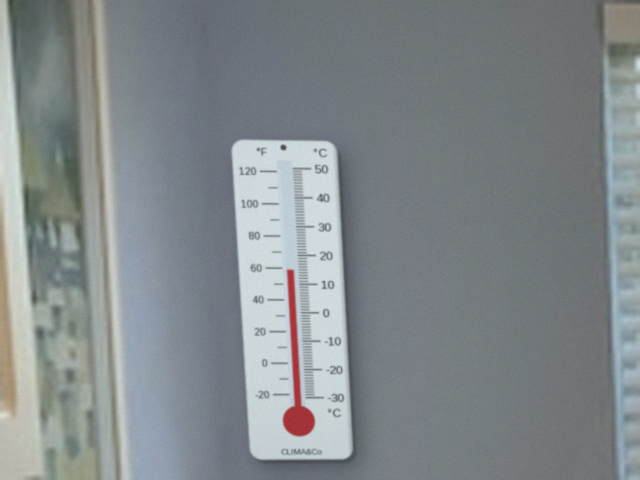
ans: {"value": 15, "unit": "°C"}
